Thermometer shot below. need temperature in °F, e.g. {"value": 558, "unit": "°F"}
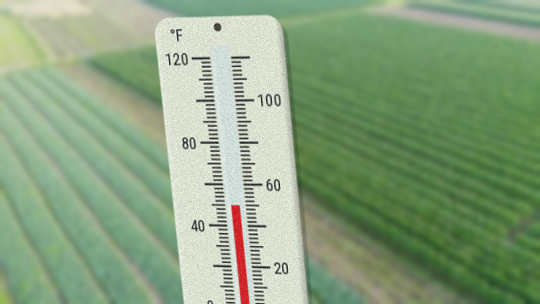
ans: {"value": 50, "unit": "°F"}
